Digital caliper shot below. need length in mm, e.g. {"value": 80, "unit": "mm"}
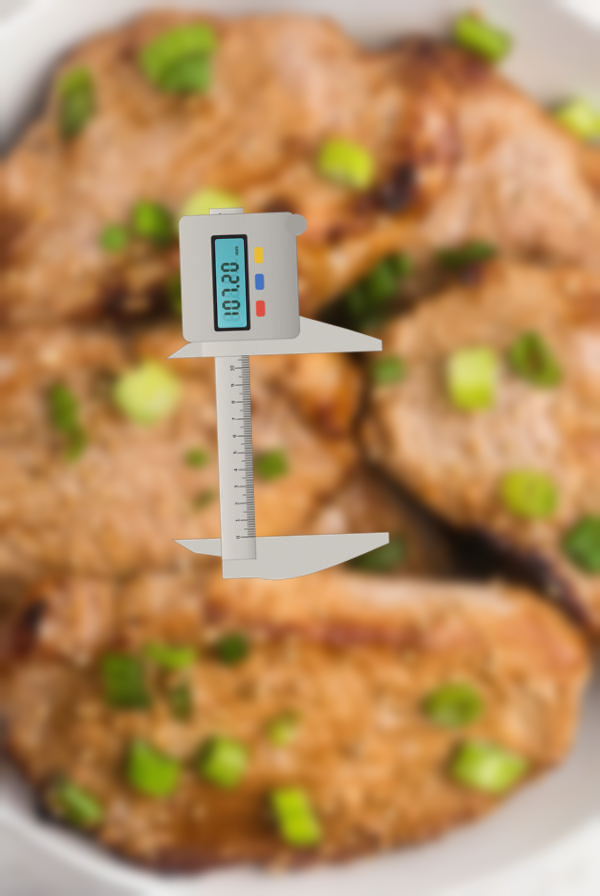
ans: {"value": 107.20, "unit": "mm"}
